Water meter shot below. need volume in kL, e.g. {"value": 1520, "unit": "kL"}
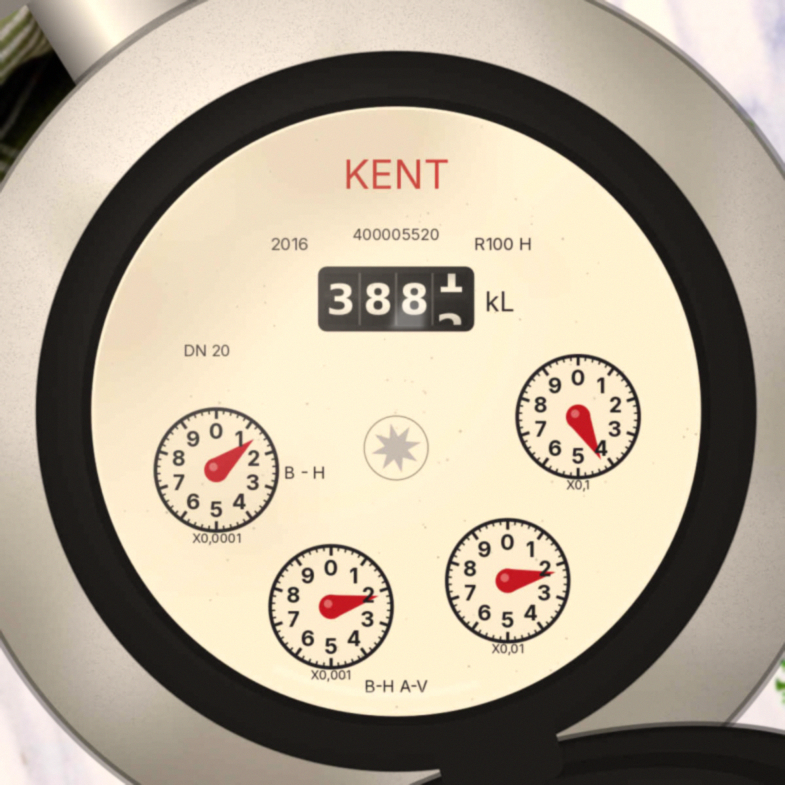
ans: {"value": 3881.4221, "unit": "kL"}
